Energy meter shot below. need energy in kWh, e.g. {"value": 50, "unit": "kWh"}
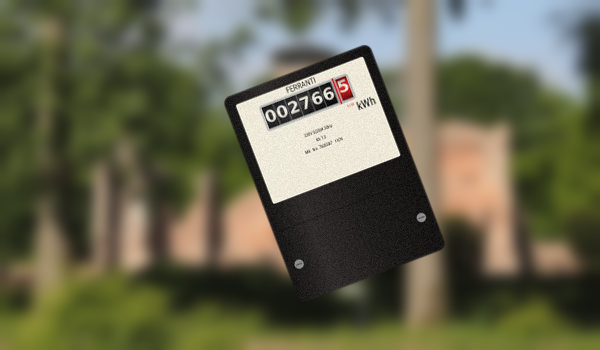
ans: {"value": 2766.5, "unit": "kWh"}
